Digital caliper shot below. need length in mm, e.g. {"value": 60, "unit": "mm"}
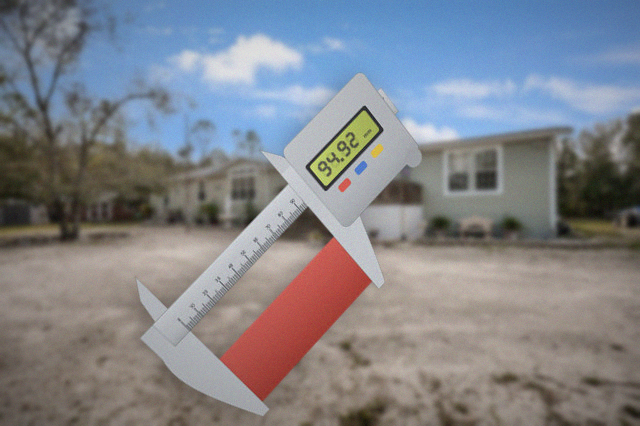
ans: {"value": 94.92, "unit": "mm"}
